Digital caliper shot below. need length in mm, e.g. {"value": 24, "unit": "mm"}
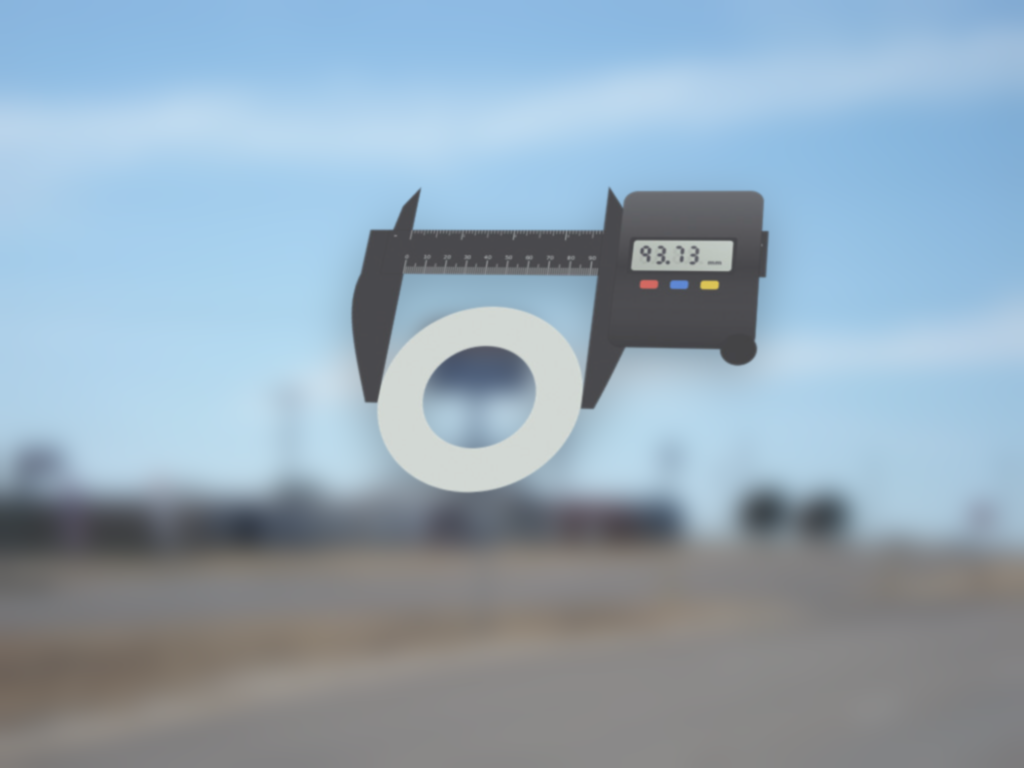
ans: {"value": 93.73, "unit": "mm"}
